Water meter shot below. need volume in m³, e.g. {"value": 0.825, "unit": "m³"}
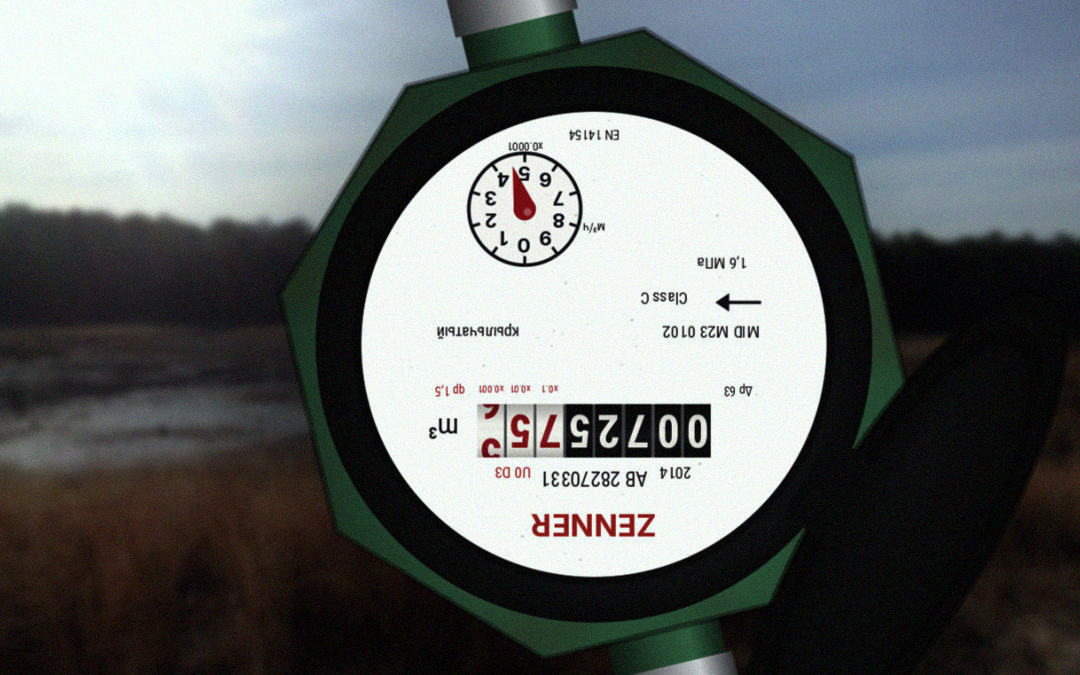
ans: {"value": 725.7554, "unit": "m³"}
